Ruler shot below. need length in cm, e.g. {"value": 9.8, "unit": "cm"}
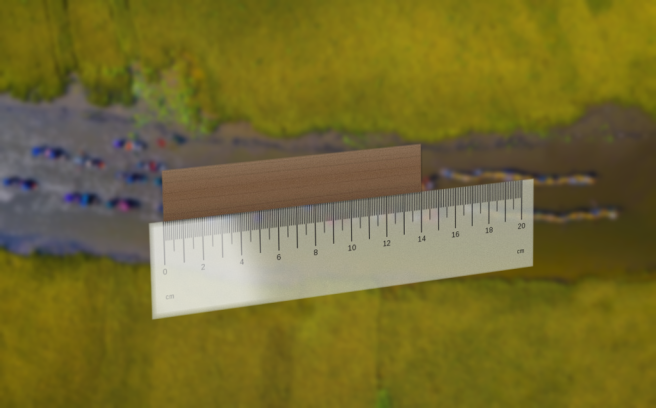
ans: {"value": 14, "unit": "cm"}
